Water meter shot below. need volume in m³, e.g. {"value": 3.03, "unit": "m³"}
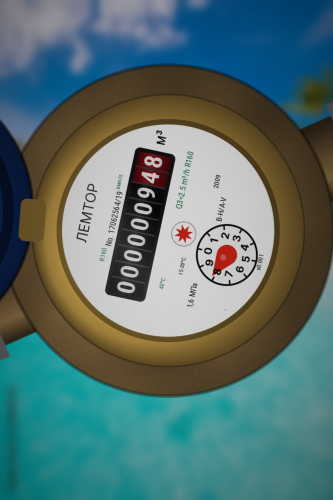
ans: {"value": 9.488, "unit": "m³"}
